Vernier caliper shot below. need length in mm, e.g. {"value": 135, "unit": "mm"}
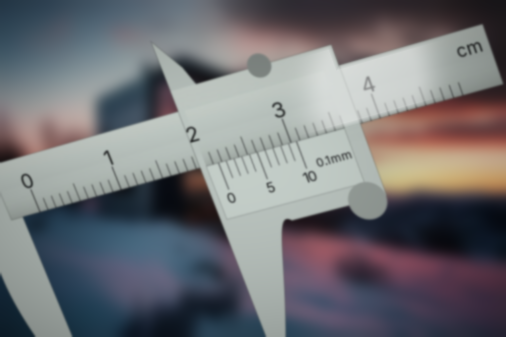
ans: {"value": 21.6, "unit": "mm"}
